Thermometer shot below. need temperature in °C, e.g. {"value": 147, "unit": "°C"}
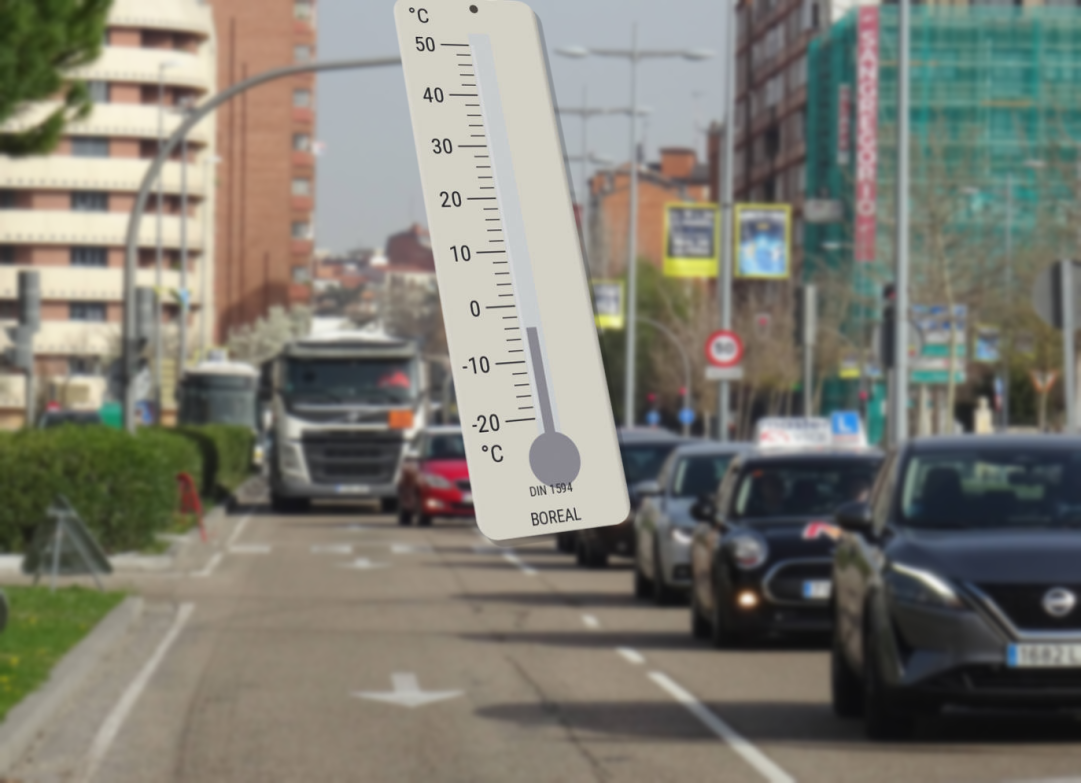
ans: {"value": -4, "unit": "°C"}
